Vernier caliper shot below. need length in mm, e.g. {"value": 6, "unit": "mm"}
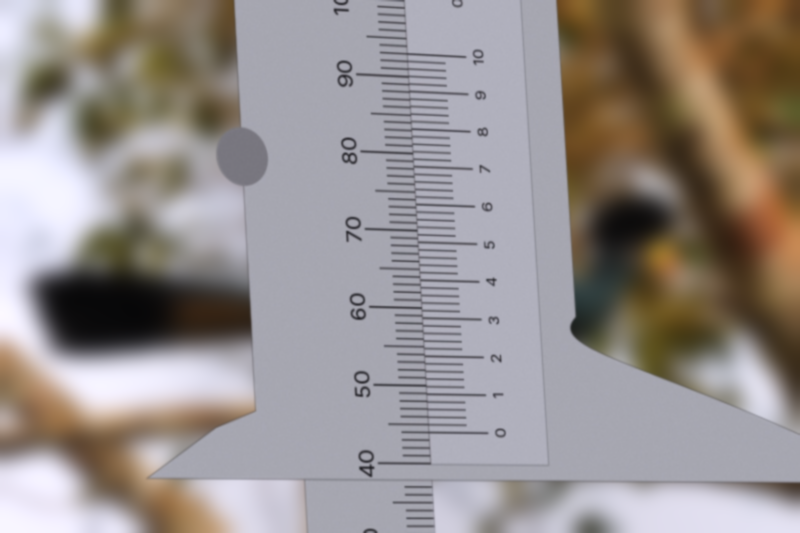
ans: {"value": 44.0, "unit": "mm"}
